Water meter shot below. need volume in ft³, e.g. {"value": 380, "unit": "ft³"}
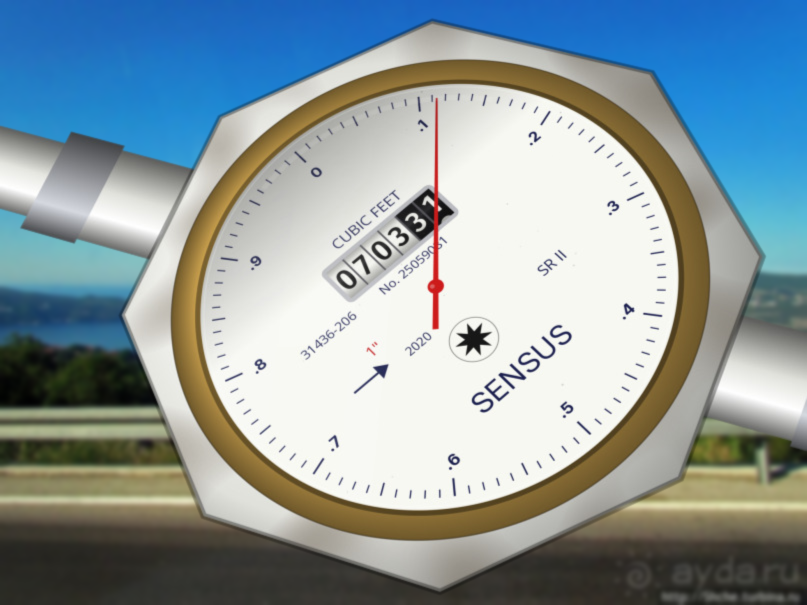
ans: {"value": 70331.11, "unit": "ft³"}
